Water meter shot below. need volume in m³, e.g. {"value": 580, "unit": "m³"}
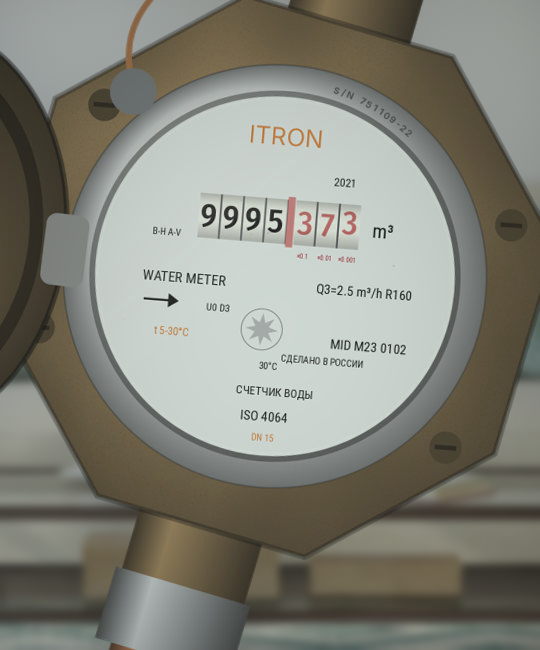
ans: {"value": 9995.373, "unit": "m³"}
